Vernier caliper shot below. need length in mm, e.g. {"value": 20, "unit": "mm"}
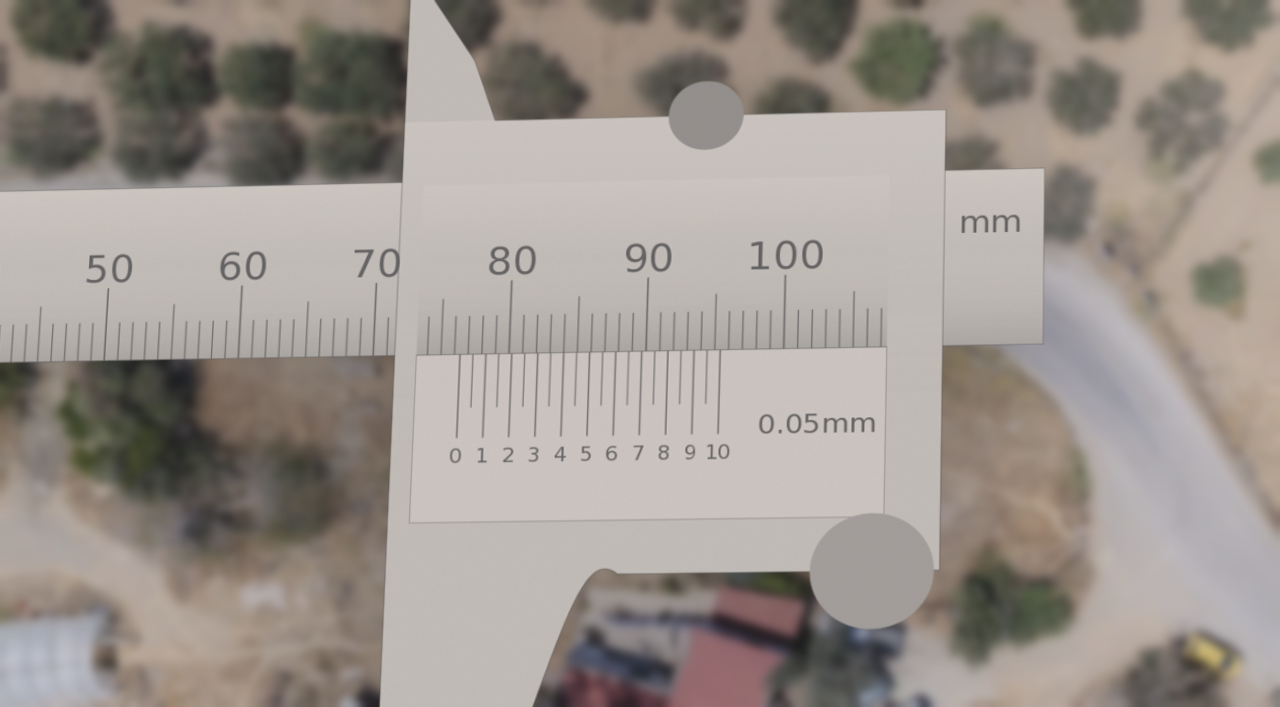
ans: {"value": 76.4, "unit": "mm"}
